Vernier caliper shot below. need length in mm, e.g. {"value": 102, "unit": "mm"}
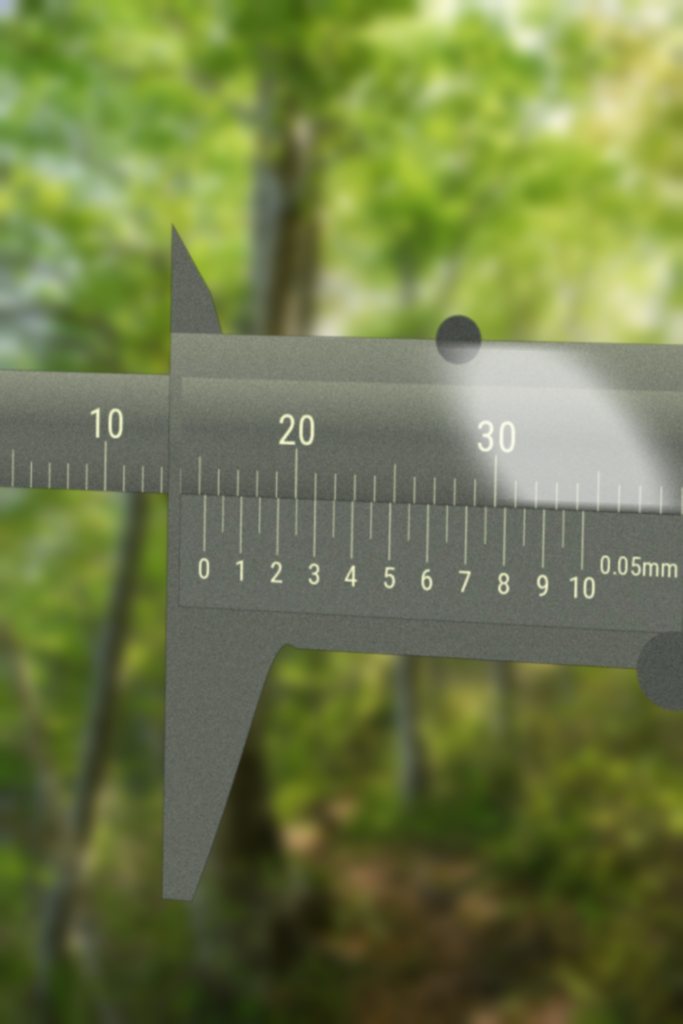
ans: {"value": 15.3, "unit": "mm"}
